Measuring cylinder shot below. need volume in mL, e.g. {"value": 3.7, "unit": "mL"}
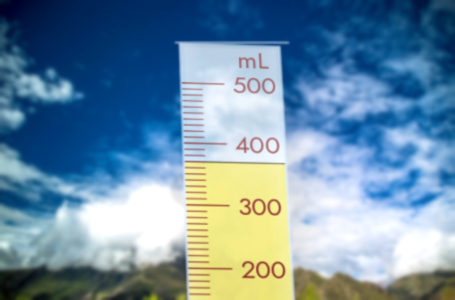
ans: {"value": 370, "unit": "mL"}
